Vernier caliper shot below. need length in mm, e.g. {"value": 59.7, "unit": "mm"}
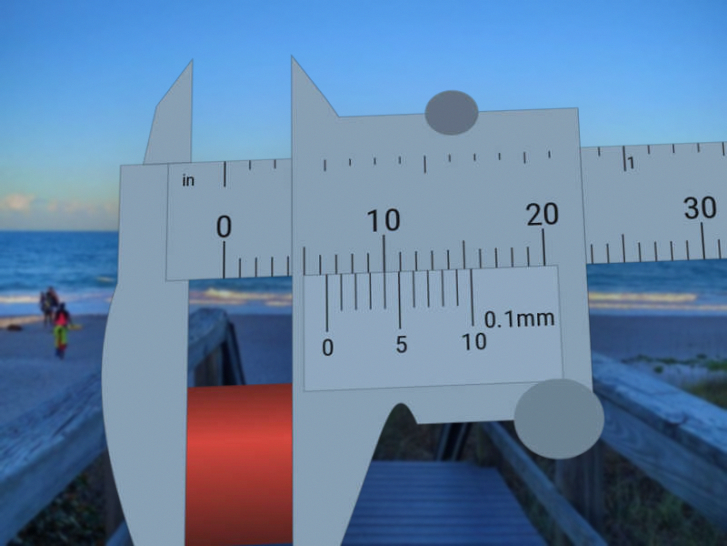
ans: {"value": 6.4, "unit": "mm"}
